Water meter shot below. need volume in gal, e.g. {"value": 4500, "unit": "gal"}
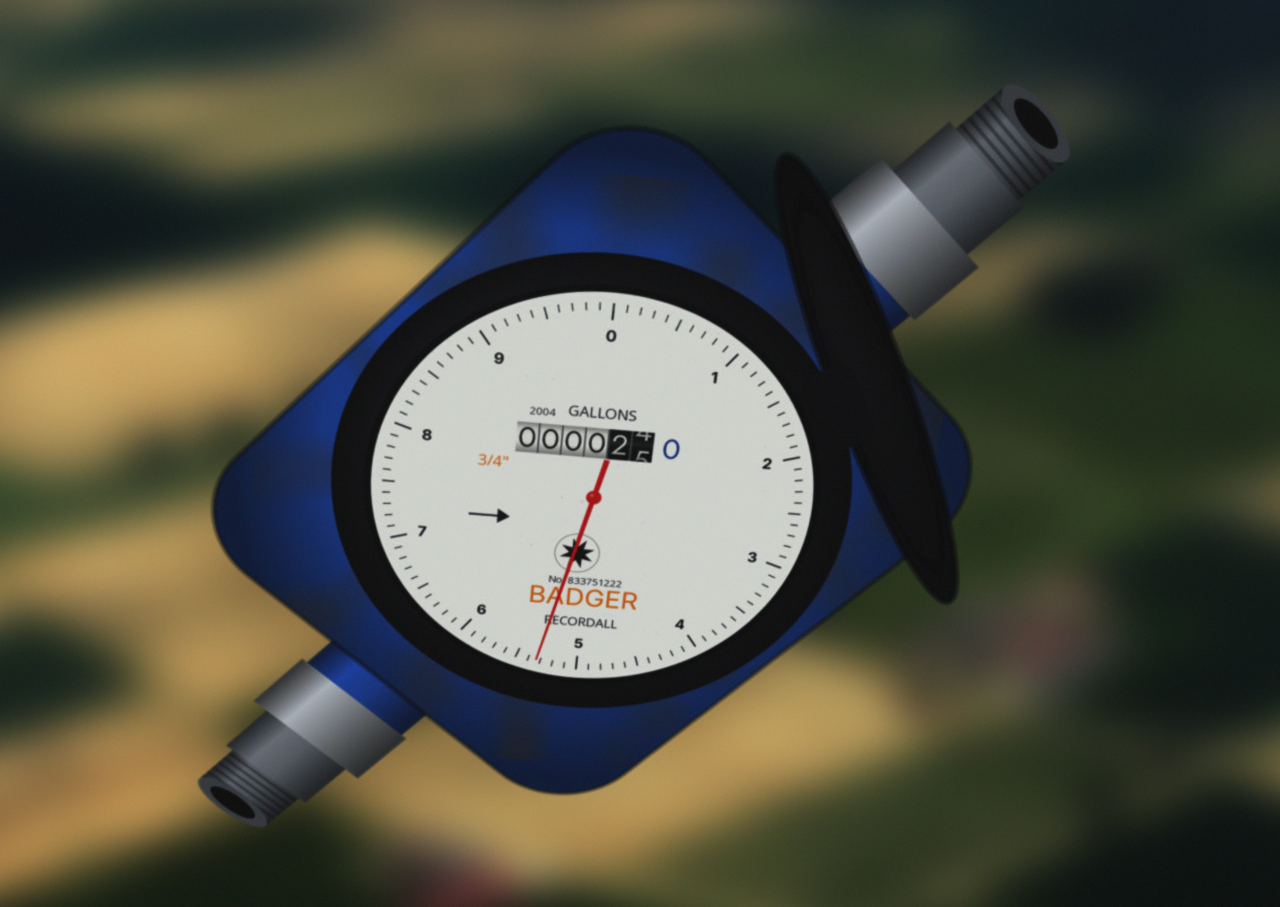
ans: {"value": 245.3, "unit": "gal"}
